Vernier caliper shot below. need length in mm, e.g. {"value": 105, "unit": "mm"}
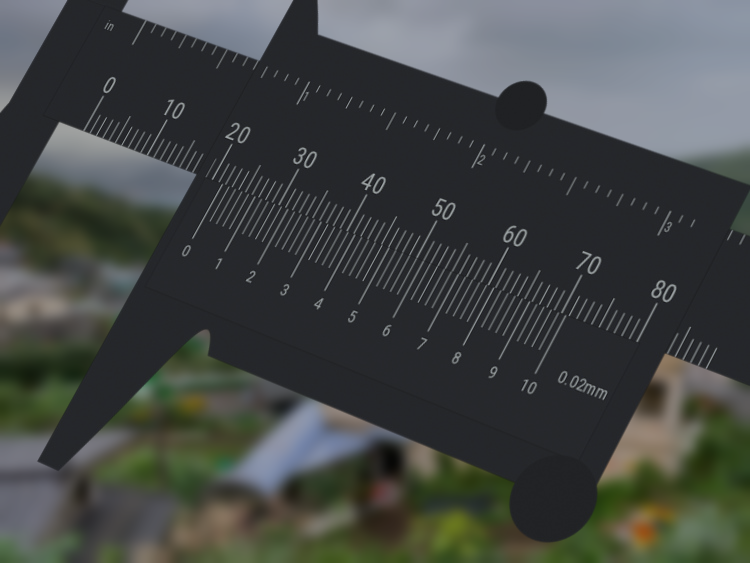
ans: {"value": 21.6, "unit": "mm"}
